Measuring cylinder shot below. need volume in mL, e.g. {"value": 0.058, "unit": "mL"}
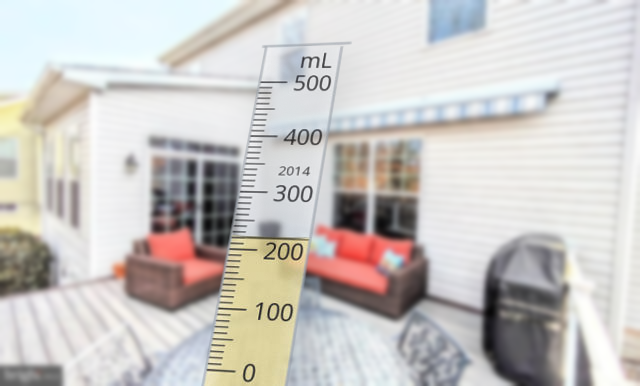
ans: {"value": 220, "unit": "mL"}
